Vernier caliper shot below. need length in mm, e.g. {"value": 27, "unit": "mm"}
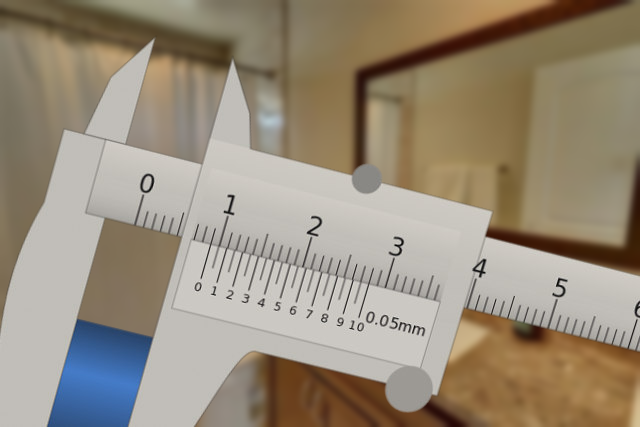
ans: {"value": 9.0, "unit": "mm"}
